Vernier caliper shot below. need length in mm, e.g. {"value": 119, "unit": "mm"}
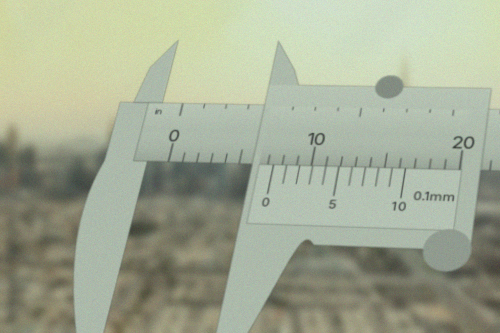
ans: {"value": 7.4, "unit": "mm"}
